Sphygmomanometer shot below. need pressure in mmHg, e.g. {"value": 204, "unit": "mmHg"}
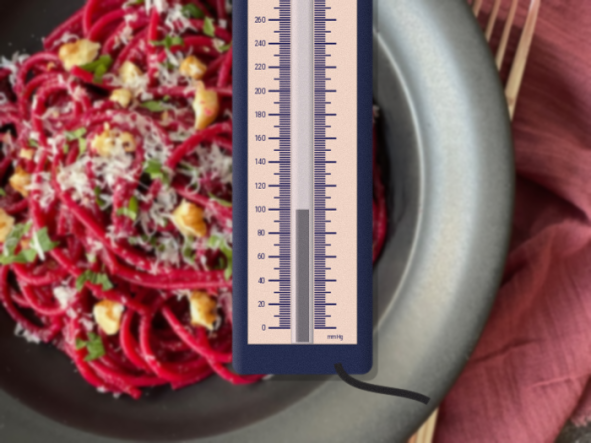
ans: {"value": 100, "unit": "mmHg"}
